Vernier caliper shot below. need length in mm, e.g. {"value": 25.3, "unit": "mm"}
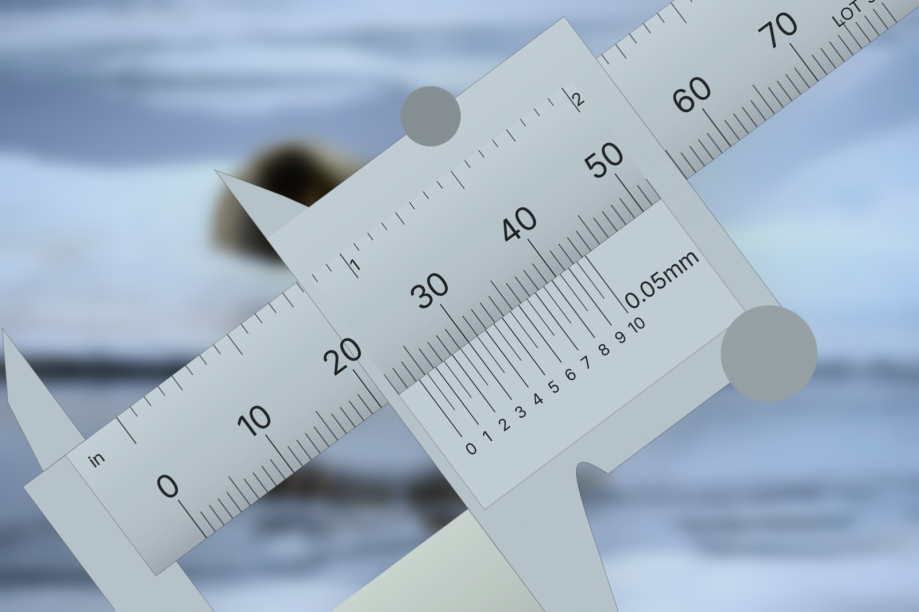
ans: {"value": 24.3, "unit": "mm"}
